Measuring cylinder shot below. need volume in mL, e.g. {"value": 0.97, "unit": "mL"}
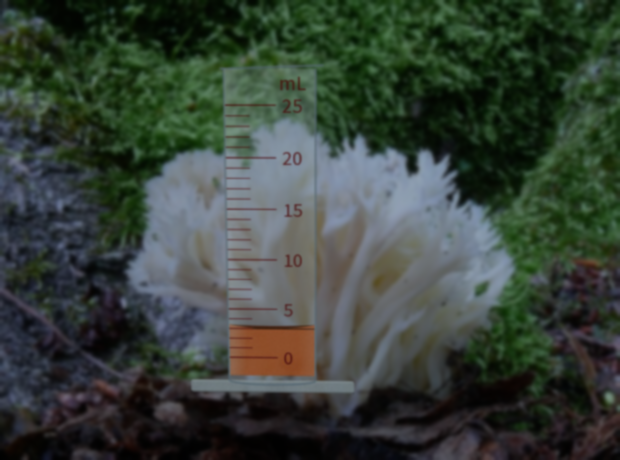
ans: {"value": 3, "unit": "mL"}
